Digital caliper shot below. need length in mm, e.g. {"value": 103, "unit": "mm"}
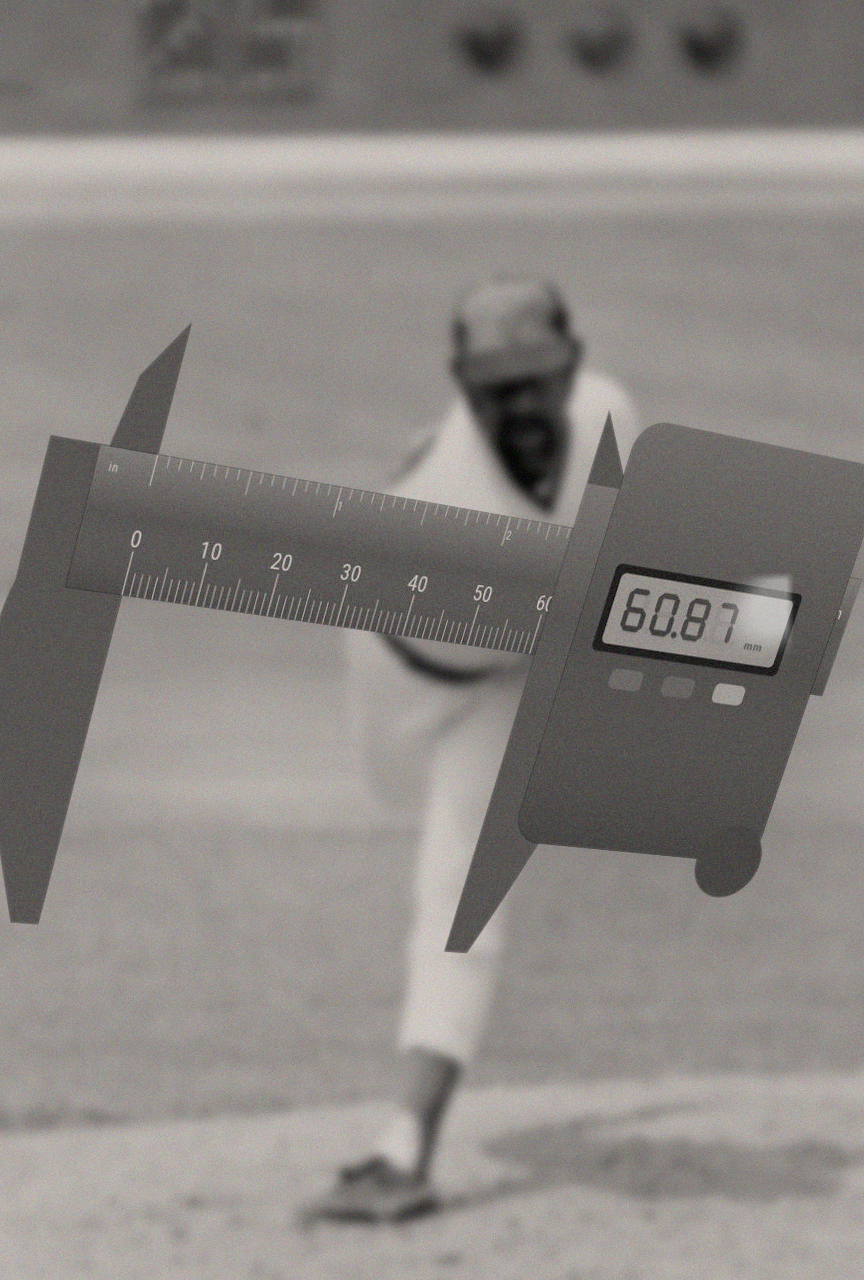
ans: {"value": 60.87, "unit": "mm"}
